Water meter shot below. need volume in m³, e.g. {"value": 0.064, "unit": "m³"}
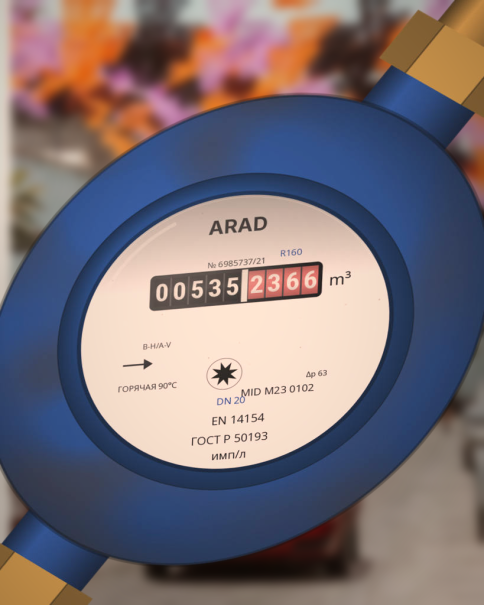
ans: {"value": 535.2366, "unit": "m³"}
